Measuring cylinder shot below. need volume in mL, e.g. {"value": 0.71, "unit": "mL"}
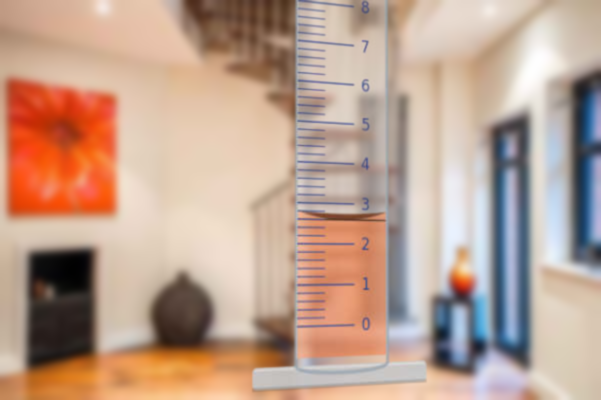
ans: {"value": 2.6, "unit": "mL"}
